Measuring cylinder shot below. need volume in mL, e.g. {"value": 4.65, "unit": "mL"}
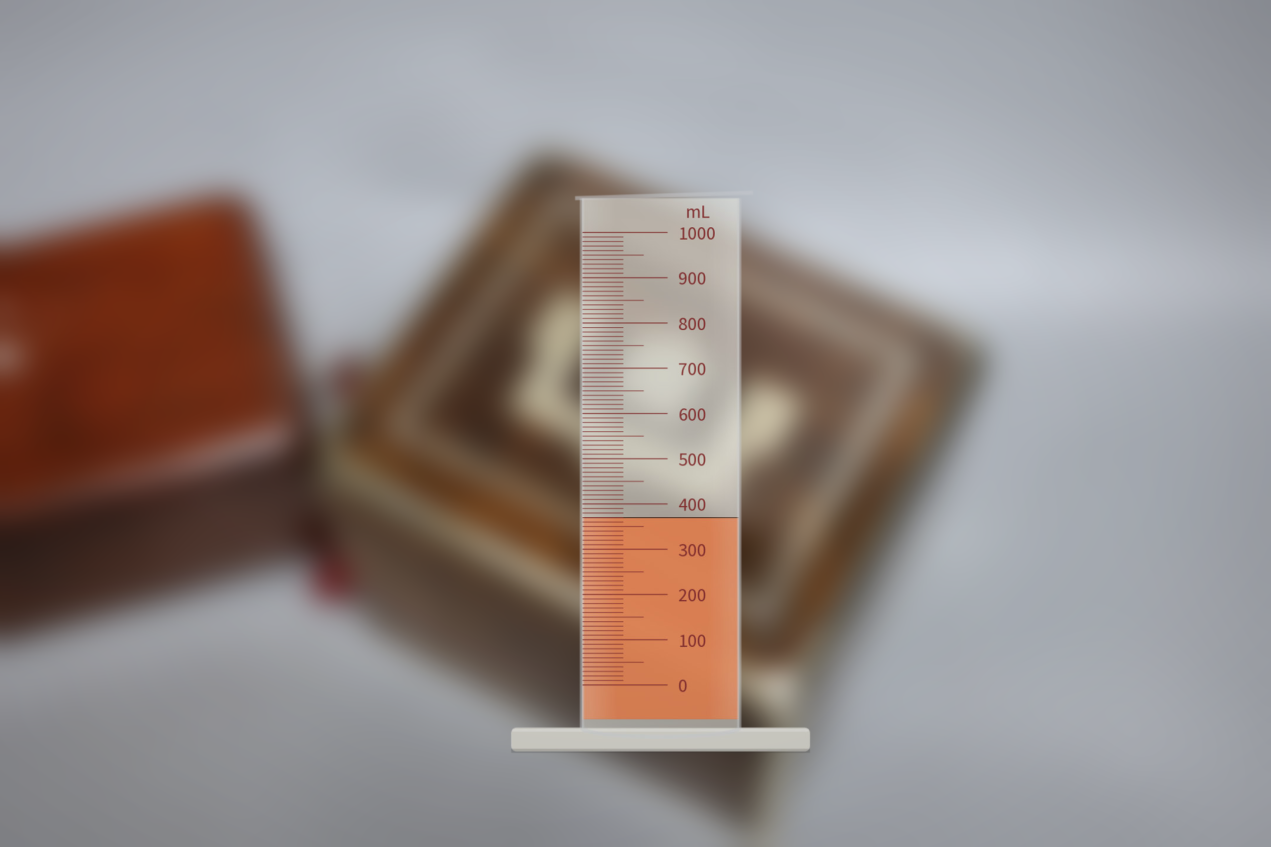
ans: {"value": 370, "unit": "mL"}
